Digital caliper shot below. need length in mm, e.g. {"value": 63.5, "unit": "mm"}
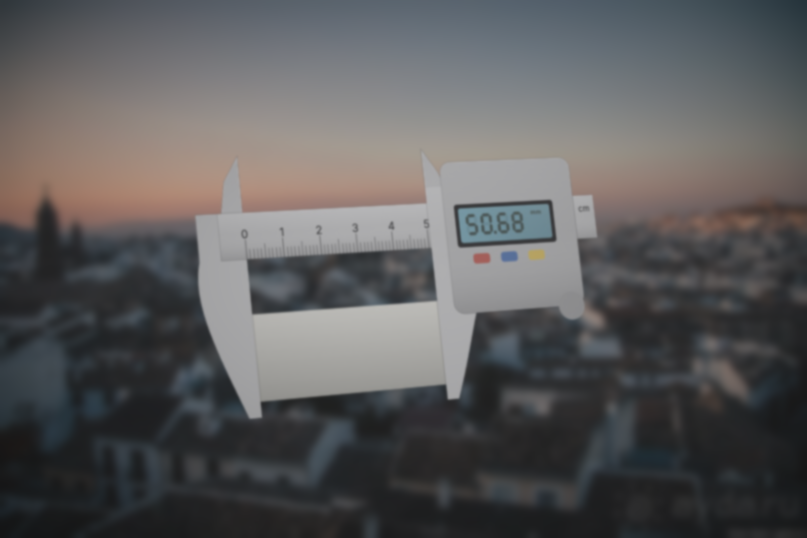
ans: {"value": 50.68, "unit": "mm"}
